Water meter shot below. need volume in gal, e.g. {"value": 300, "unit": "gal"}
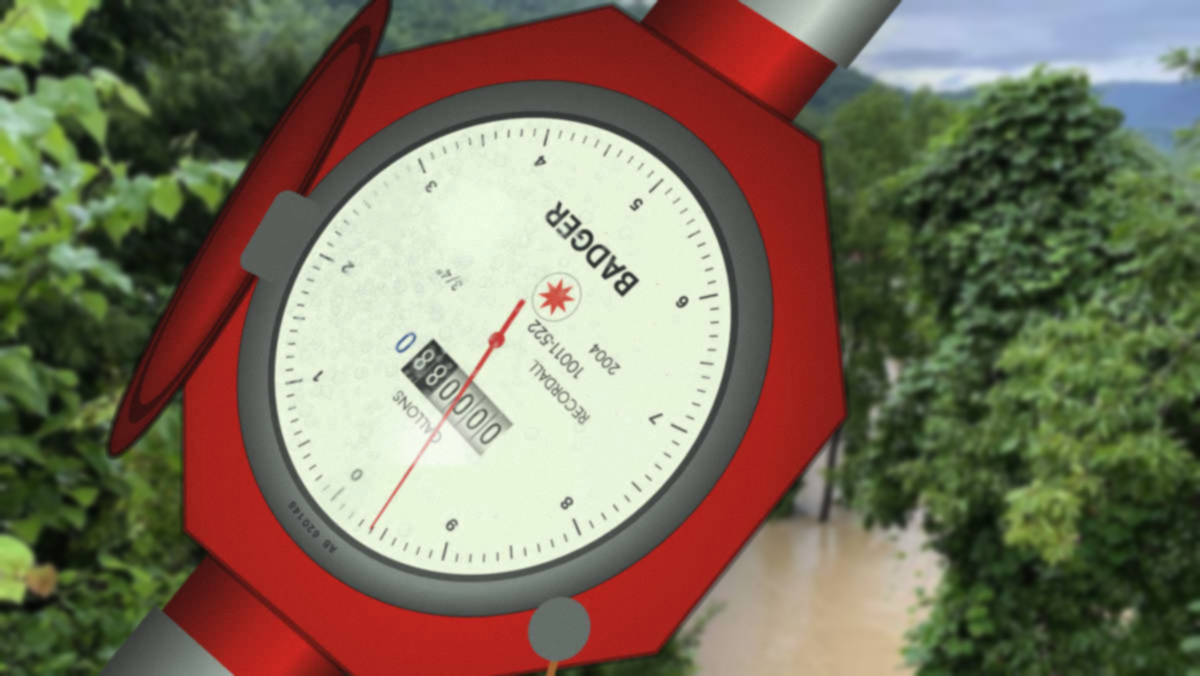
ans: {"value": 879.6, "unit": "gal"}
